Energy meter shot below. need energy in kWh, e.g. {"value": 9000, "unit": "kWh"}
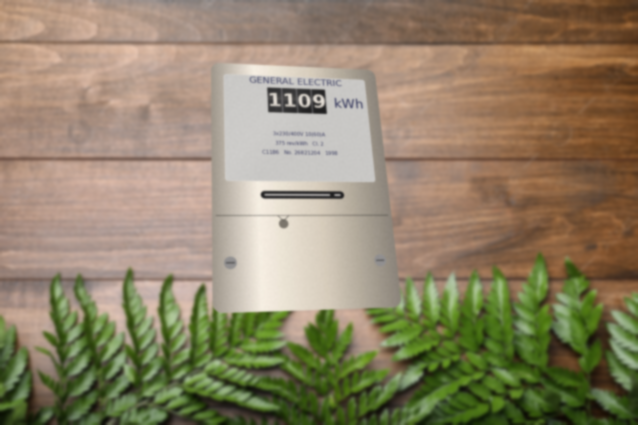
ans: {"value": 1109, "unit": "kWh"}
